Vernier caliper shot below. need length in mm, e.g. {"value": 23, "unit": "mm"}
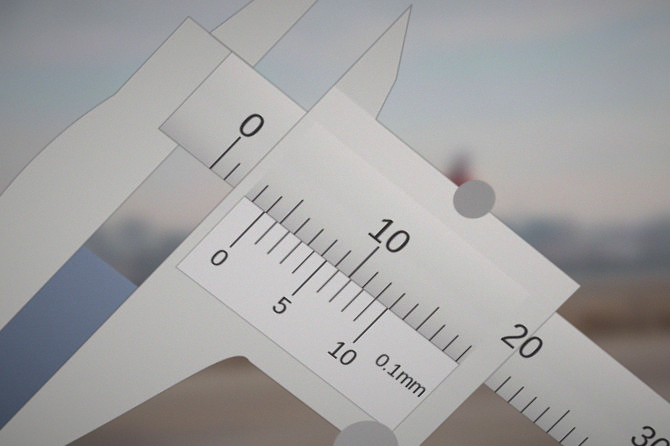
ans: {"value": 3.9, "unit": "mm"}
